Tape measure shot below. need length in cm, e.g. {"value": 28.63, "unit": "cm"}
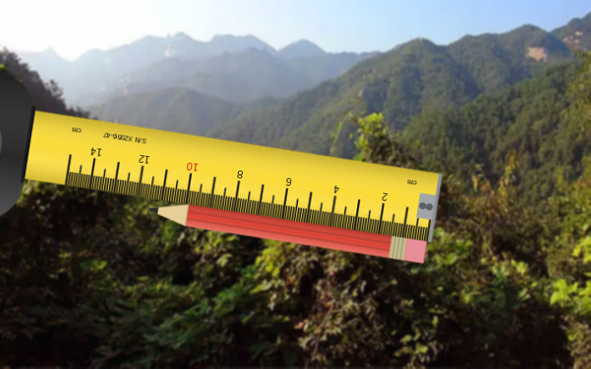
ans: {"value": 11.5, "unit": "cm"}
